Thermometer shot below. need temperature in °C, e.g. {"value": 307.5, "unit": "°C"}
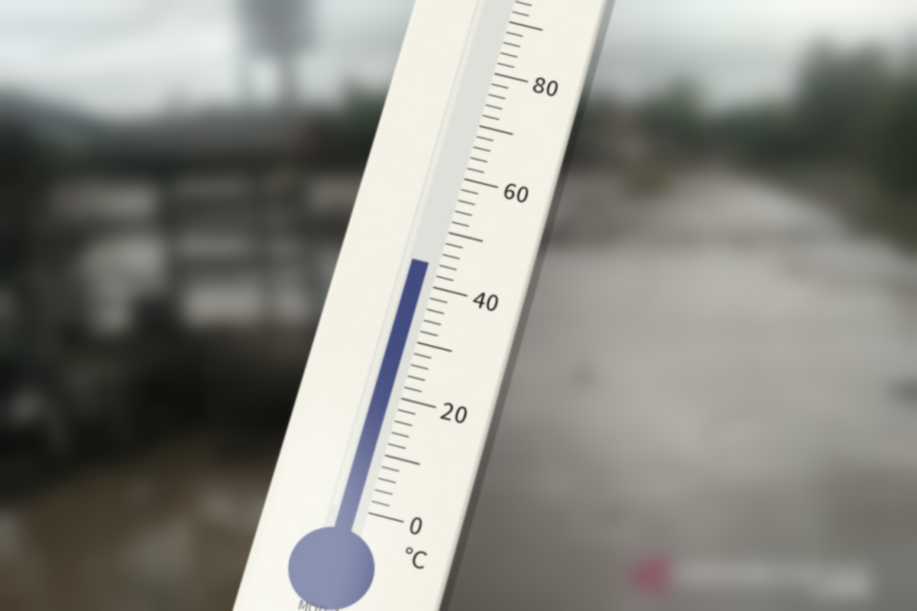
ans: {"value": 44, "unit": "°C"}
